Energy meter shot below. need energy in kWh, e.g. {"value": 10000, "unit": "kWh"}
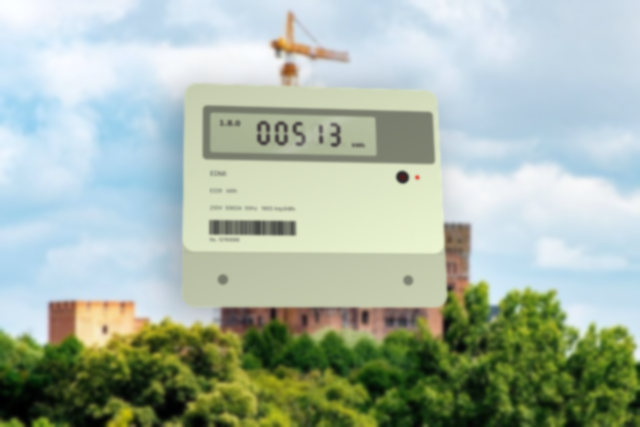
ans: {"value": 513, "unit": "kWh"}
